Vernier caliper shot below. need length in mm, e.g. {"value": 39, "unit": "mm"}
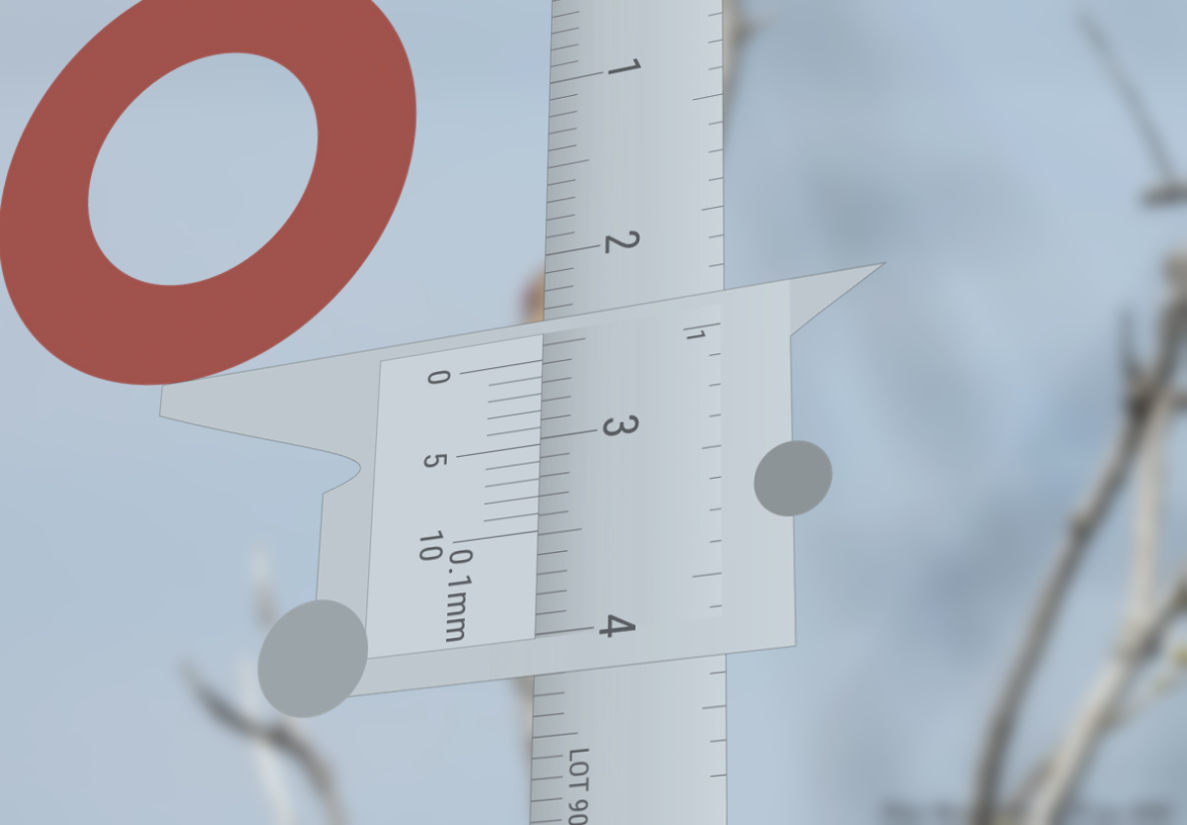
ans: {"value": 25.8, "unit": "mm"}
